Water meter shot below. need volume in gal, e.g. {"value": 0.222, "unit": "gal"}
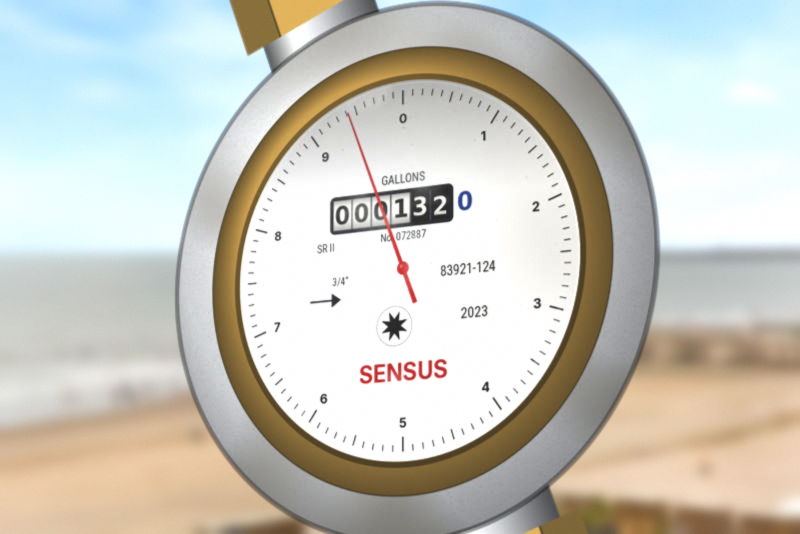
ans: {"value": 1319.4, "unit": "gal"}
